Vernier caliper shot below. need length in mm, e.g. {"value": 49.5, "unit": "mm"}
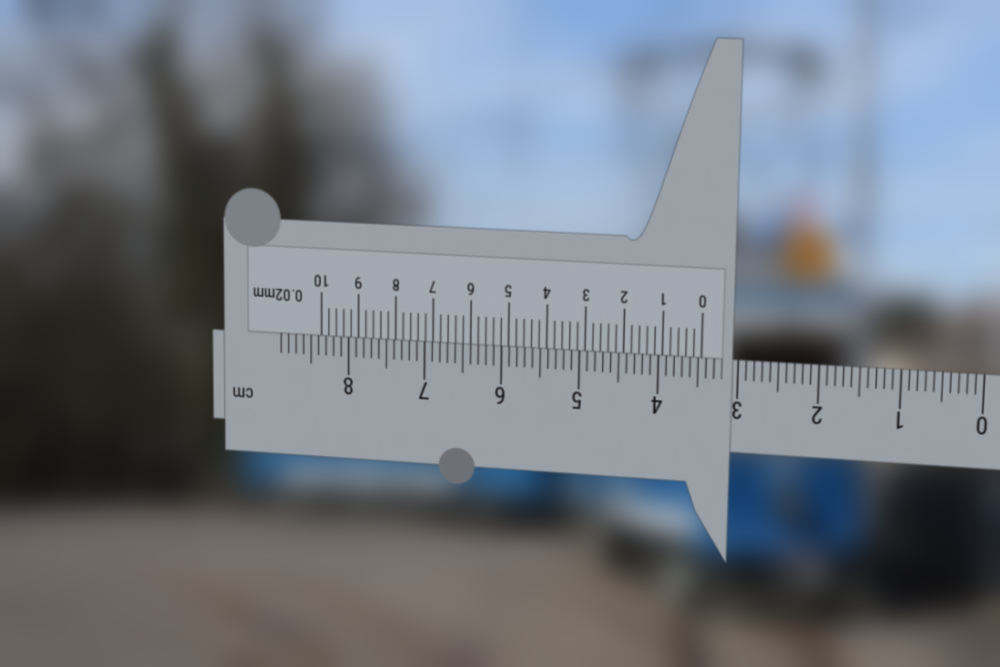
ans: {"value": 34.6, "unit": "mm"}
